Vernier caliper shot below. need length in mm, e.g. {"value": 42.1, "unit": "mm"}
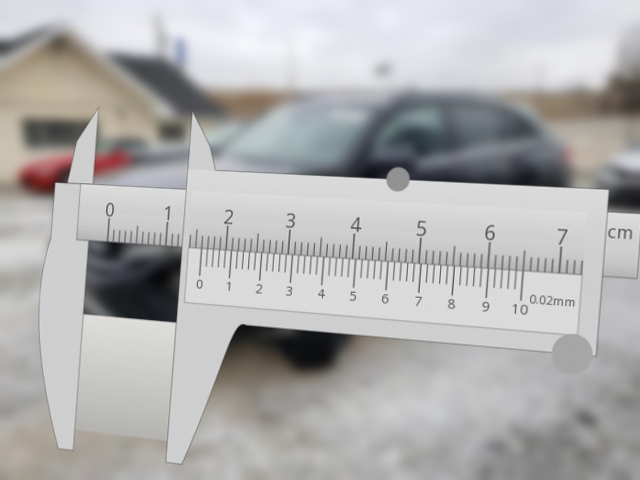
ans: {"value": 16.0, "unit": "mm"}
